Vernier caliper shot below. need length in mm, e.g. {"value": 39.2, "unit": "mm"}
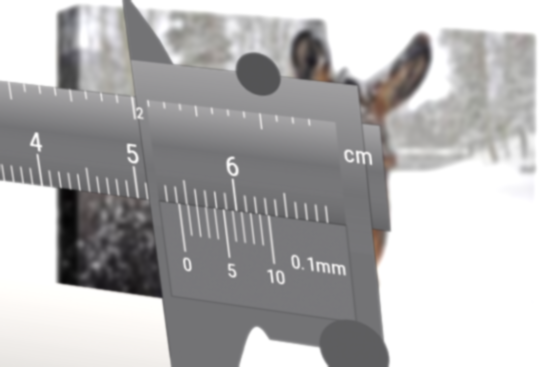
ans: {"value": 54.2, "unit": "mm"}
